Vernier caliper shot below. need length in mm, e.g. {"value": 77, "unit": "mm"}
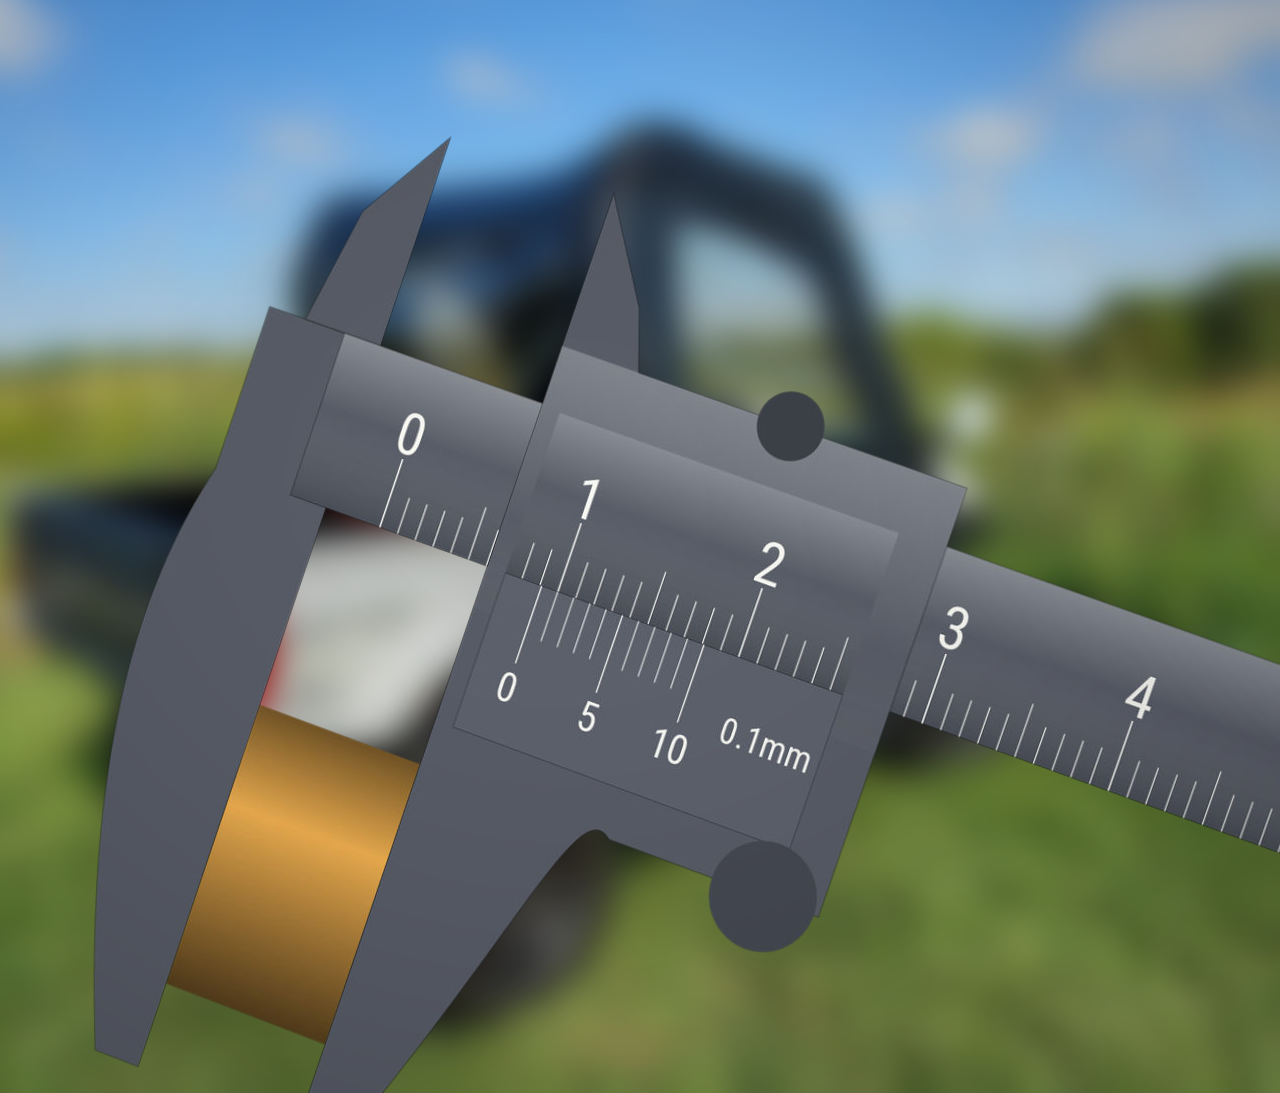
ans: {"value": 9.1, "unit": "mm"}
